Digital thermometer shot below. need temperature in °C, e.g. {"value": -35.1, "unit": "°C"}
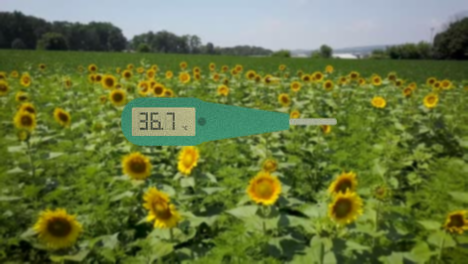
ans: {"value": 36.7, "unit": "°C"}
